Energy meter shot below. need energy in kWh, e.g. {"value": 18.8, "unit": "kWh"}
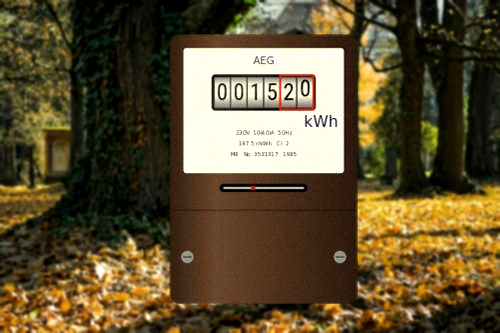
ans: {"value": 15.20, "unit": "kWh"}
